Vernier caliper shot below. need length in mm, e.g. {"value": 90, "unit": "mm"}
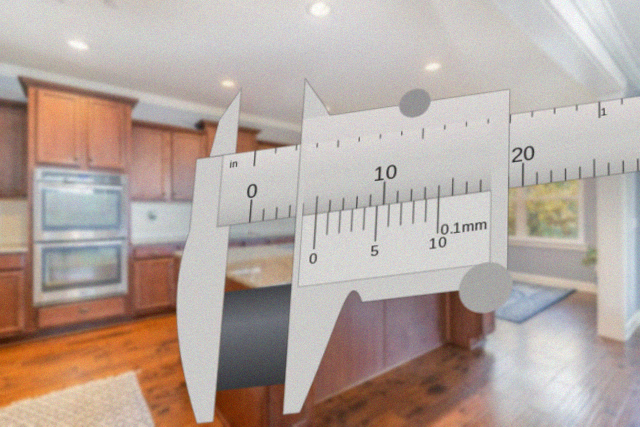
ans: {"value": 5.0, "unit": "mm"}
